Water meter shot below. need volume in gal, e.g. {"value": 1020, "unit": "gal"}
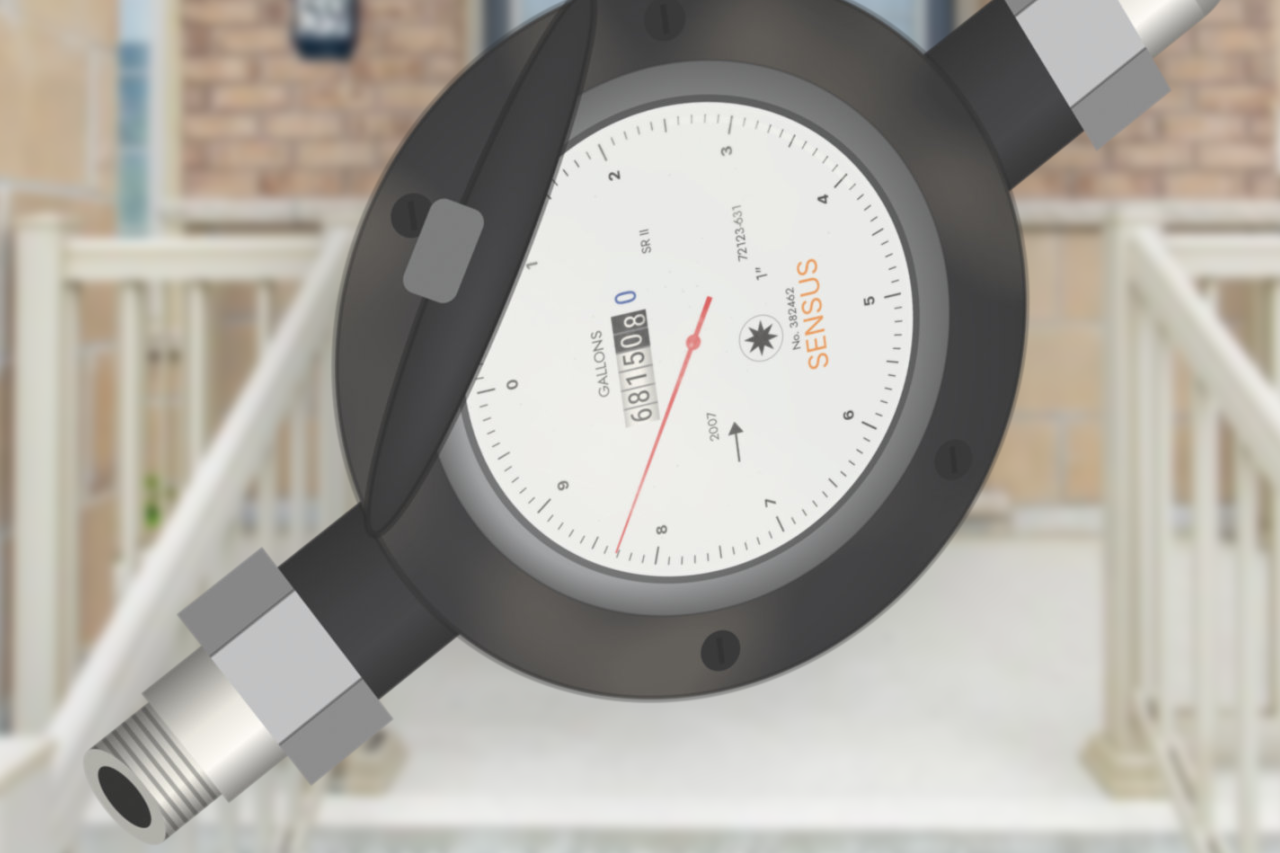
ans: {"value": 6815078.3, "unit": "gal"}
